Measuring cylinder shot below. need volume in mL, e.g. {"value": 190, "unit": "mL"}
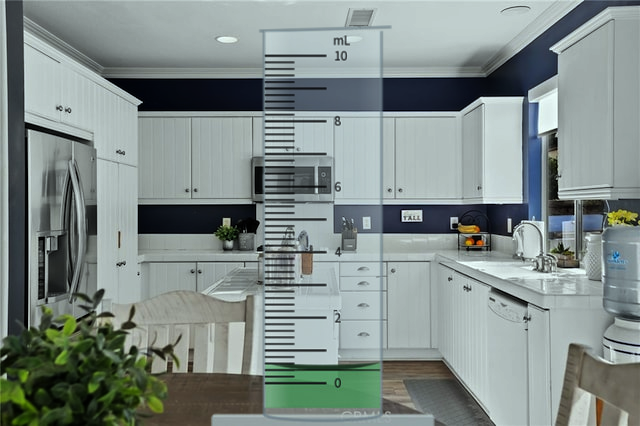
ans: {"value": 0.4, "unit": "mL"}
